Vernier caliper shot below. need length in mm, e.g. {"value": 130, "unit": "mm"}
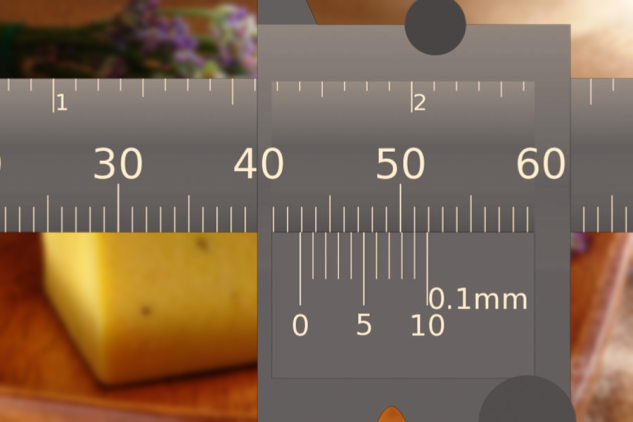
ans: {"value": 42.9, "unit": "mm"}
